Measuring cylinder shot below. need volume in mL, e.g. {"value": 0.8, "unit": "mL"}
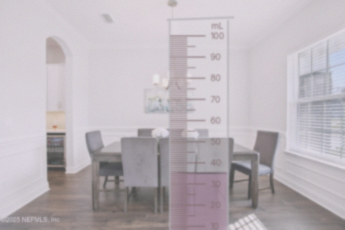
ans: {"value": 35, "unit": "mL"}
